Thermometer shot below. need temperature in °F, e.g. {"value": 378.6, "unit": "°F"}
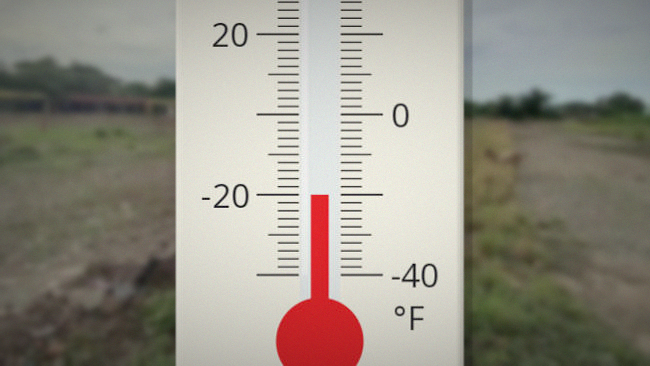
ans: {"value": -20, "unit": "°F"}
